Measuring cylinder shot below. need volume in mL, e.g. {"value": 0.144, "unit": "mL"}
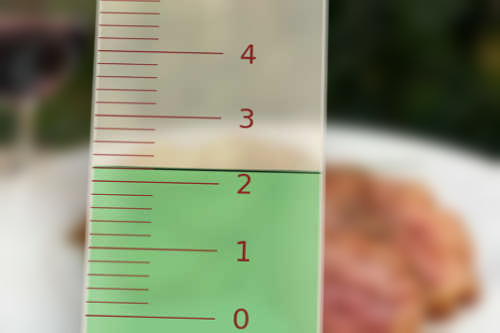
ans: {"value": 2.2, "unit": "mL"}
